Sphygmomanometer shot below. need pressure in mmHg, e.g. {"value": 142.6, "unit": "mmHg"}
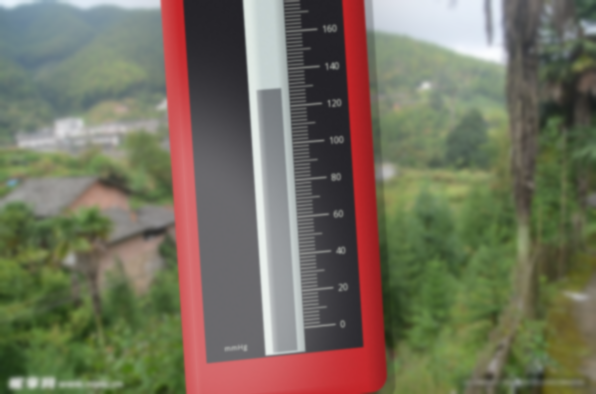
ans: {"value": 130, "unit": "mmHg"}
